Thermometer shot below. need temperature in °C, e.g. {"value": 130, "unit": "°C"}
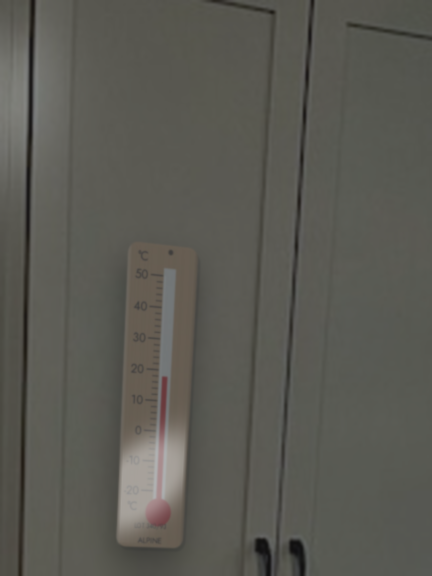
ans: {"value": 18, "unit": "°C"}
